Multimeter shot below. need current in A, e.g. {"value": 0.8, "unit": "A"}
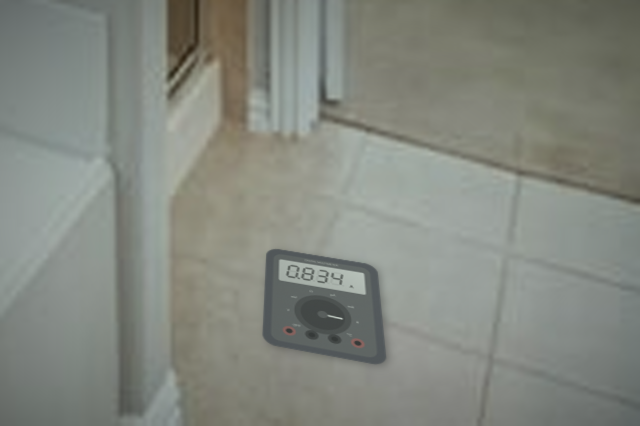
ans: {"value": 0.834, "unit": "A"}
